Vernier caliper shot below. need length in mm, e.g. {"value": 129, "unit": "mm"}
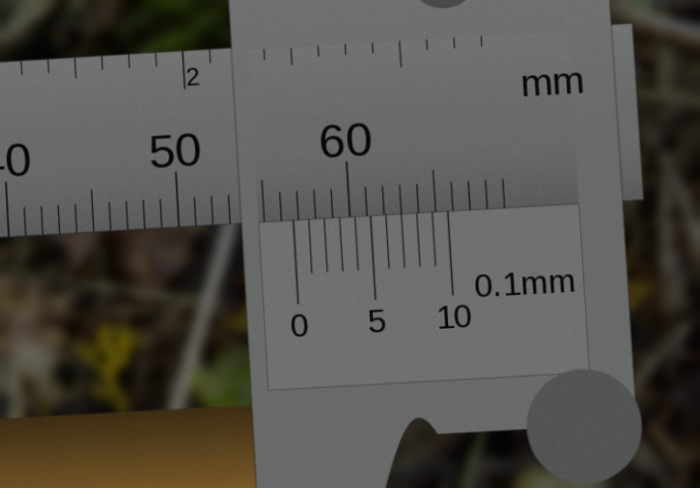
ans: {"value": 56.7, "unit": "mm"}
